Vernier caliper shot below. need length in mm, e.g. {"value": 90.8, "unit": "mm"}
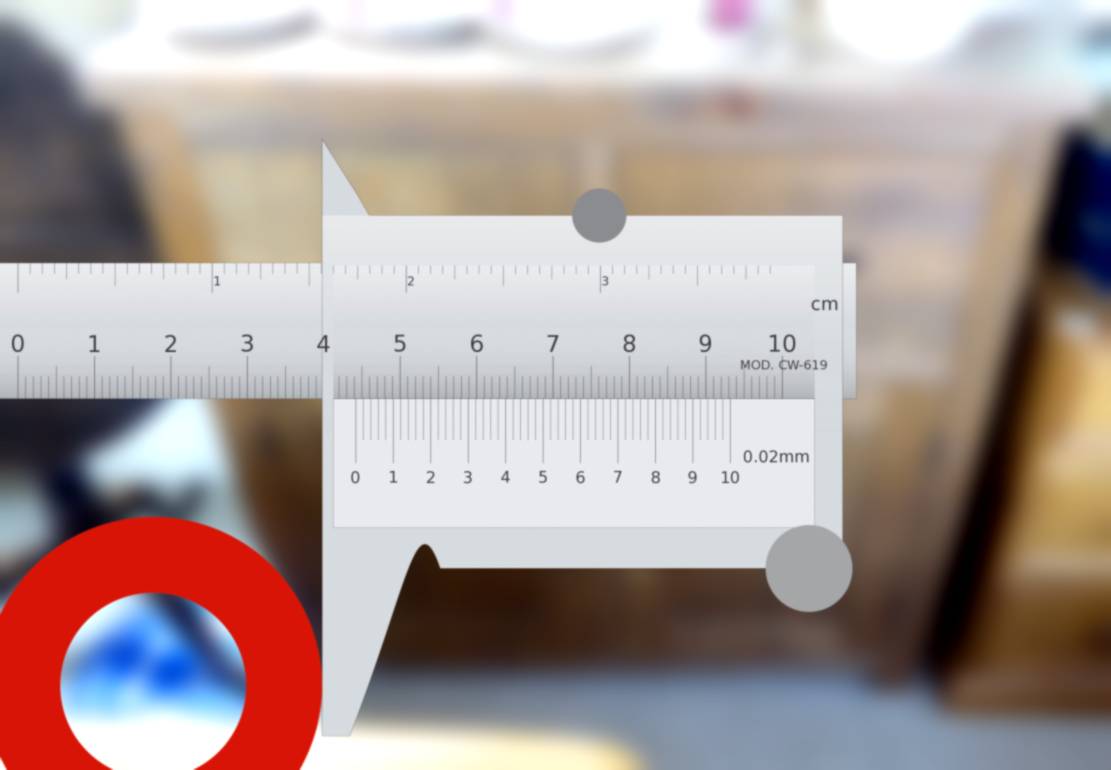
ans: {"value": 44.2, "unit": "mm"}
